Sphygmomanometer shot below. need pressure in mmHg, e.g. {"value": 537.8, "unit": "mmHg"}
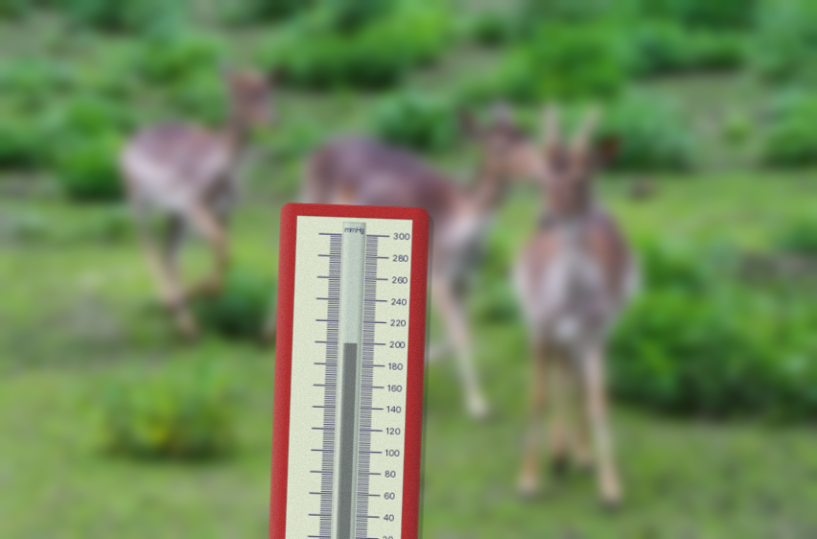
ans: {"value": 200, "unit": "mmHg"}
